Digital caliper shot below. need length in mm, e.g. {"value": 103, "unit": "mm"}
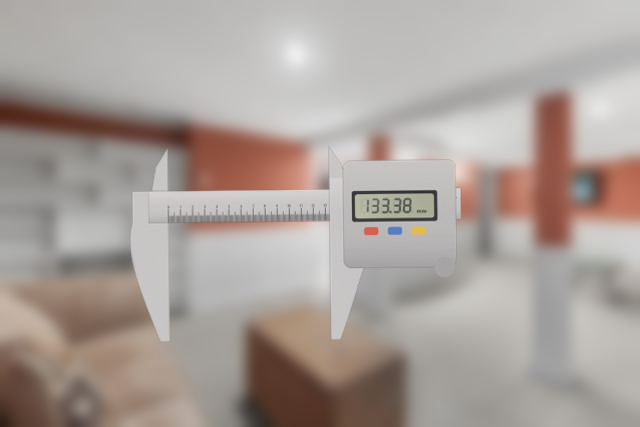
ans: {"value": 133.38, "unit": "mm"}
